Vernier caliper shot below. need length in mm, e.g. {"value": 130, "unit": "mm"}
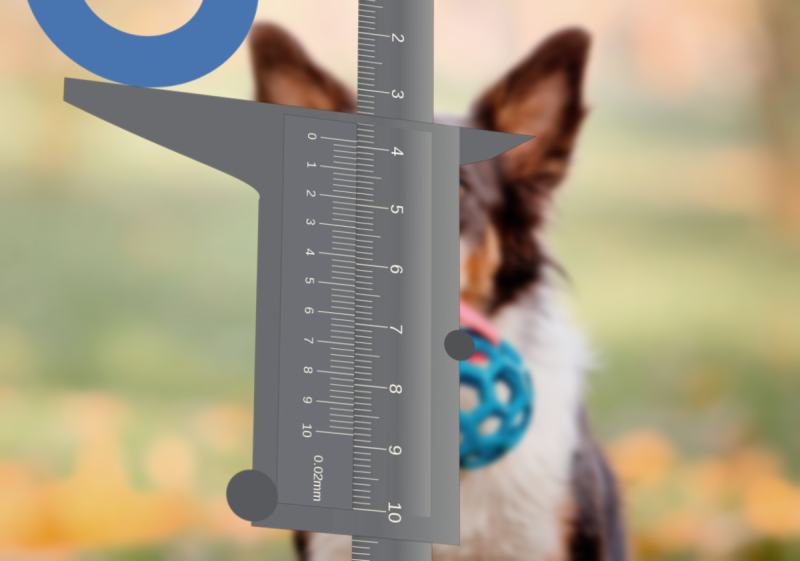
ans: {"value": 39.2, "unit": "mm"}
